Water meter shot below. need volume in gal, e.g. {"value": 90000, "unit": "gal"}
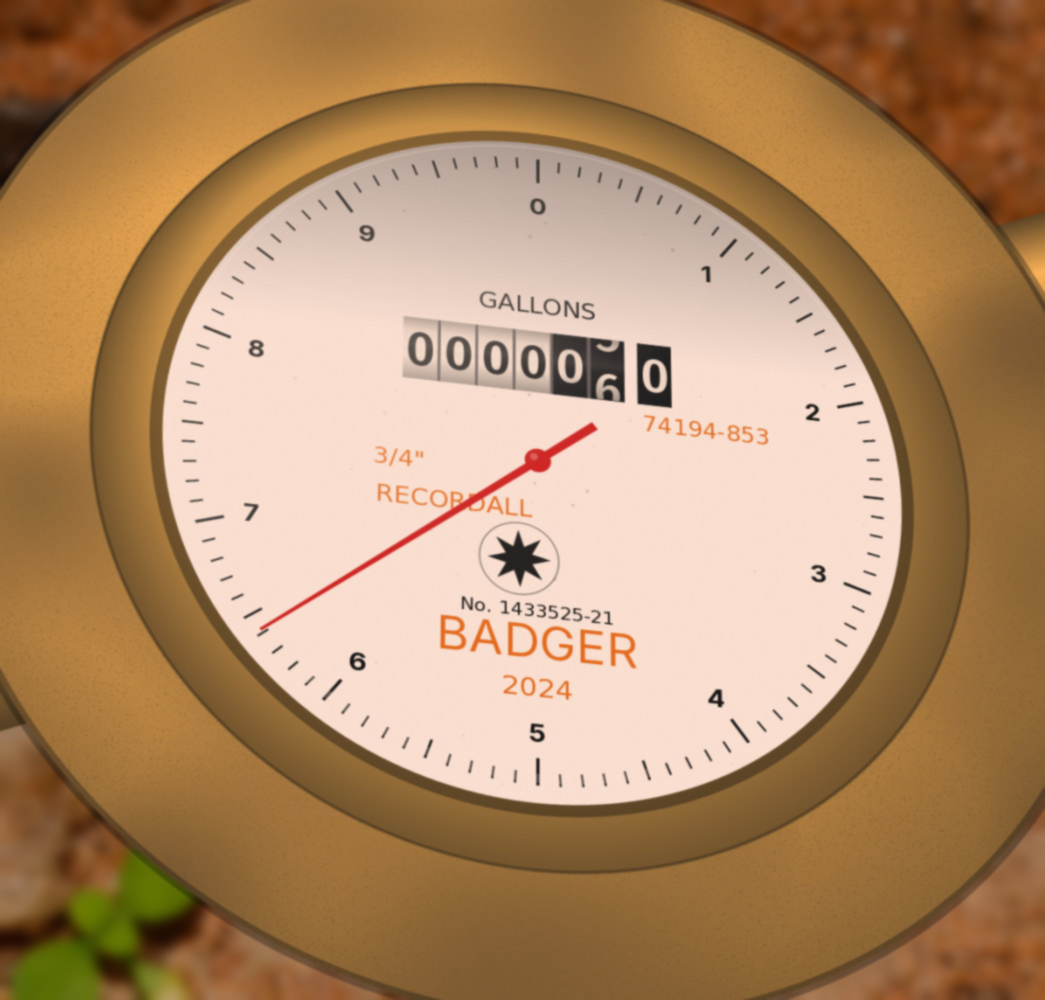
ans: {"value": 56.4, "unit": "gal"}
